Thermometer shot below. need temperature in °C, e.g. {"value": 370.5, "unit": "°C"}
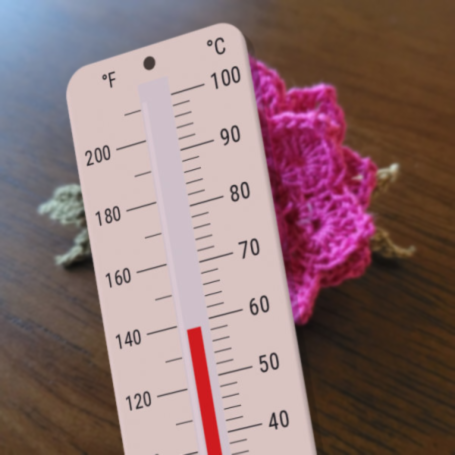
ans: {"value": 59, "unit": "°C"}
